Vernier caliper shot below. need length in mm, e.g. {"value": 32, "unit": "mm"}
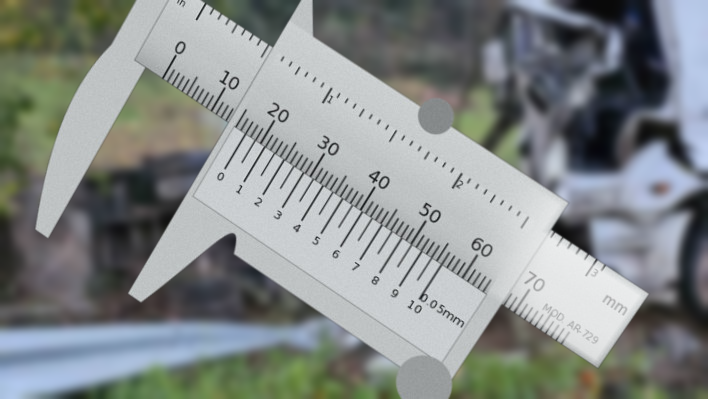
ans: {"value": 17.0, "unit": "mm"}
